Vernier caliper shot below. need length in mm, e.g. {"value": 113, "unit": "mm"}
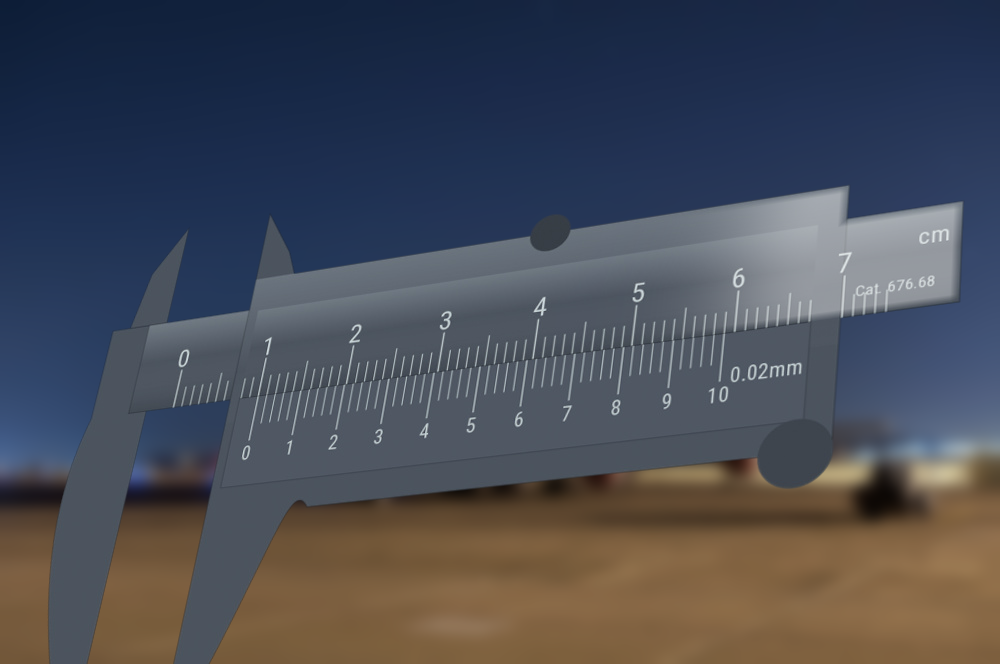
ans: {"value": 10.0, "unit": "mm"}
